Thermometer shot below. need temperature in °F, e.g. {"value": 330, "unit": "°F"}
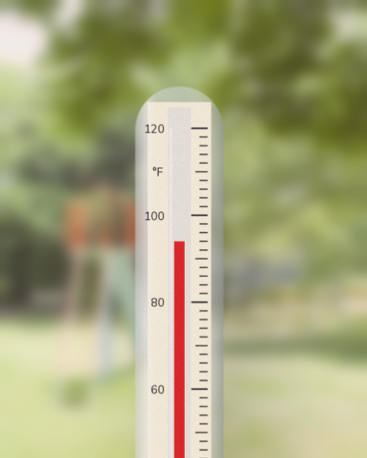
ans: {"value": 94, "unit": "°F"}
